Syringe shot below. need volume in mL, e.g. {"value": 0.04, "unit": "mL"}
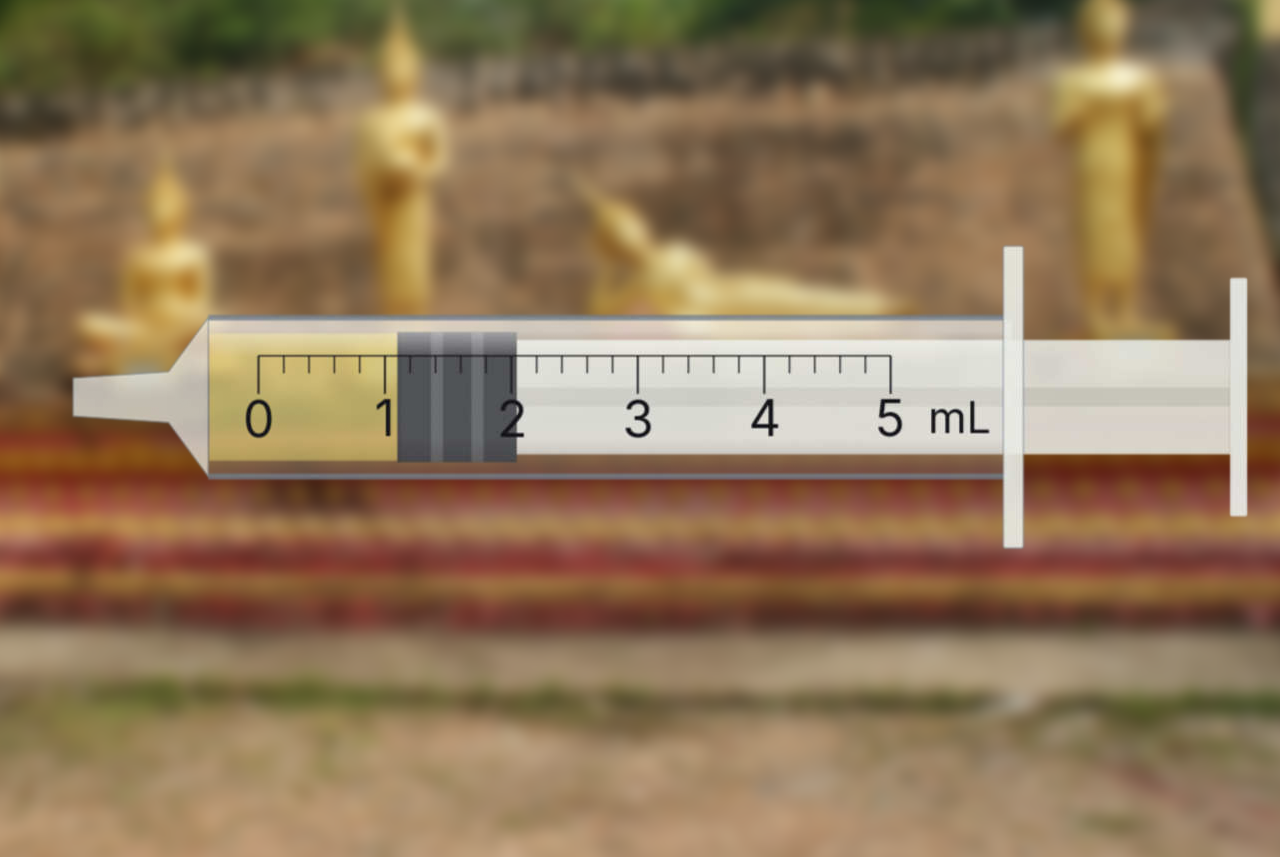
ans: {"value": 1.1, "unit": "mL"}
